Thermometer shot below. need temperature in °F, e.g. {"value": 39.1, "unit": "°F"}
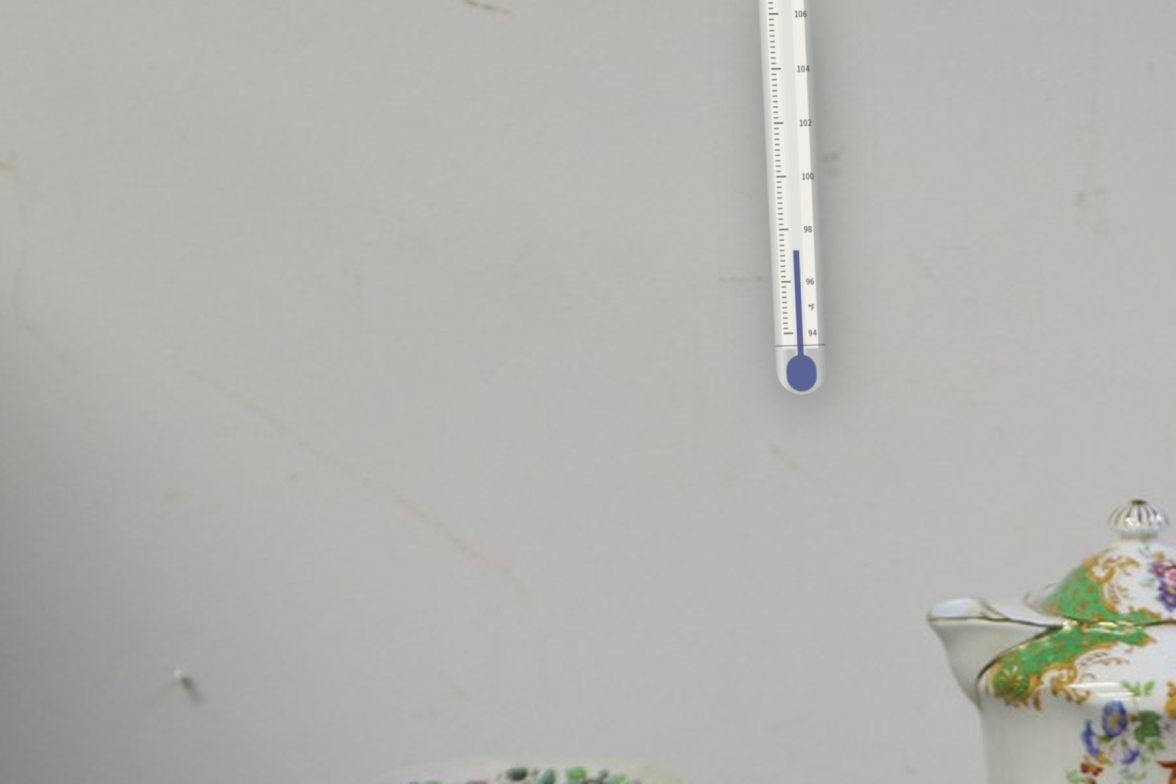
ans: {"value": 97.2, "unit": "°F"}
